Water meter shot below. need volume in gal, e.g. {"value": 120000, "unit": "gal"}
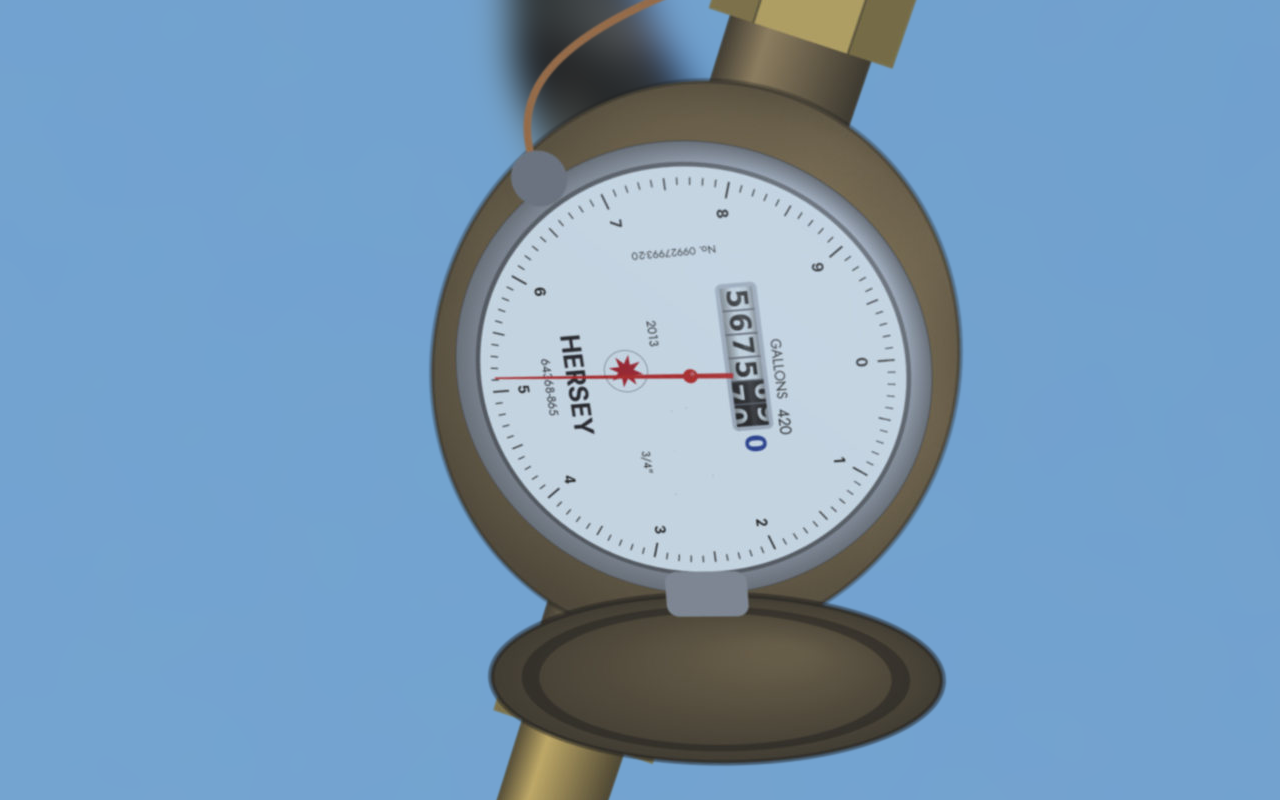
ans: {"value": 5675695.1, "unit": "gal"}
